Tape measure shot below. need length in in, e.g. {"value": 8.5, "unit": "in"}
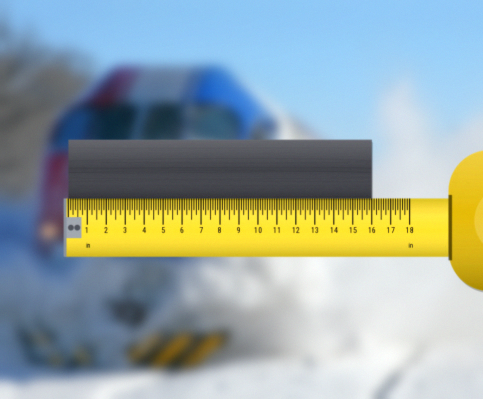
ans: {"value": 16, "unit": "in"}
